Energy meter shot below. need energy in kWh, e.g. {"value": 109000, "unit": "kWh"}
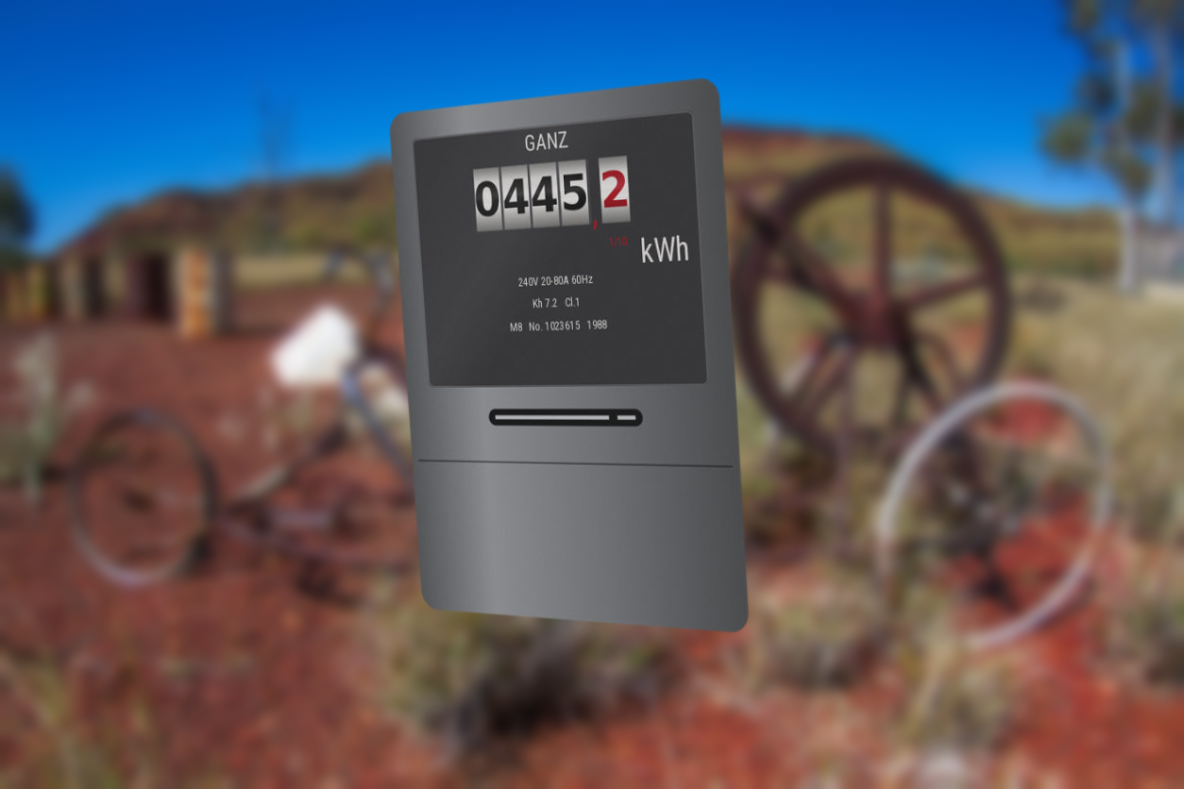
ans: {"value": 445.2, "unit": "kWh"}
